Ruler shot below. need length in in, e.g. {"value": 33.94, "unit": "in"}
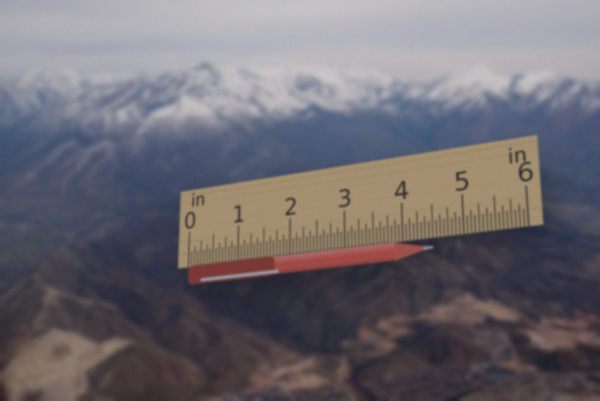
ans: {"value": 4.5, "unit": "in"}
